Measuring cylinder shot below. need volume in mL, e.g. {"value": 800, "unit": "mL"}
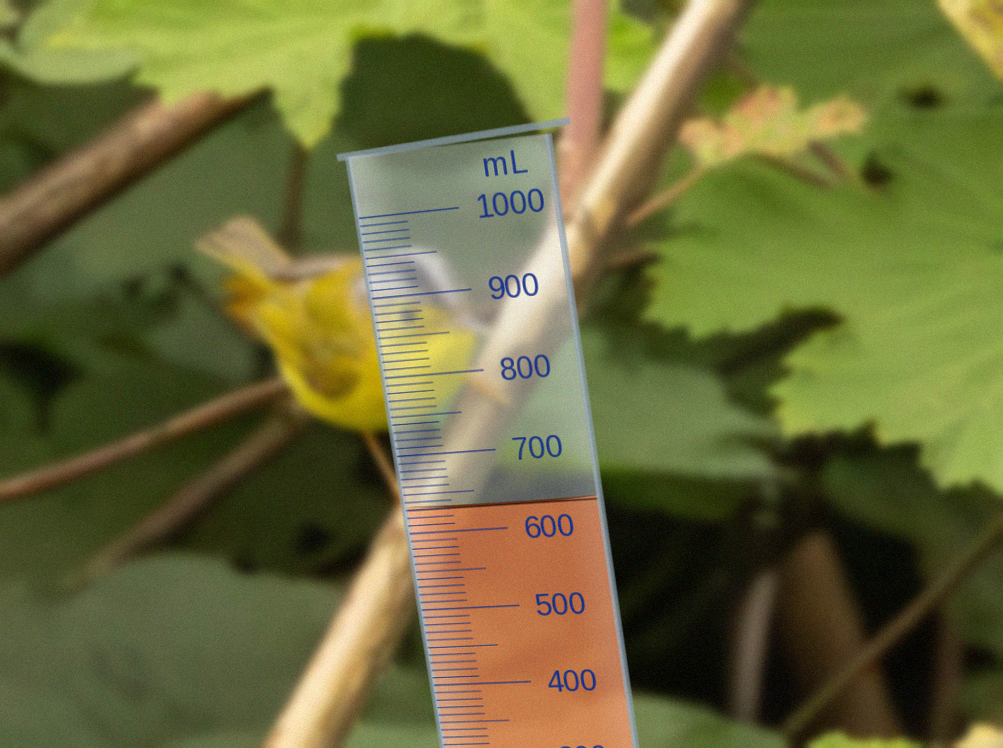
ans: {"value": 630, "unit": "mL"}
